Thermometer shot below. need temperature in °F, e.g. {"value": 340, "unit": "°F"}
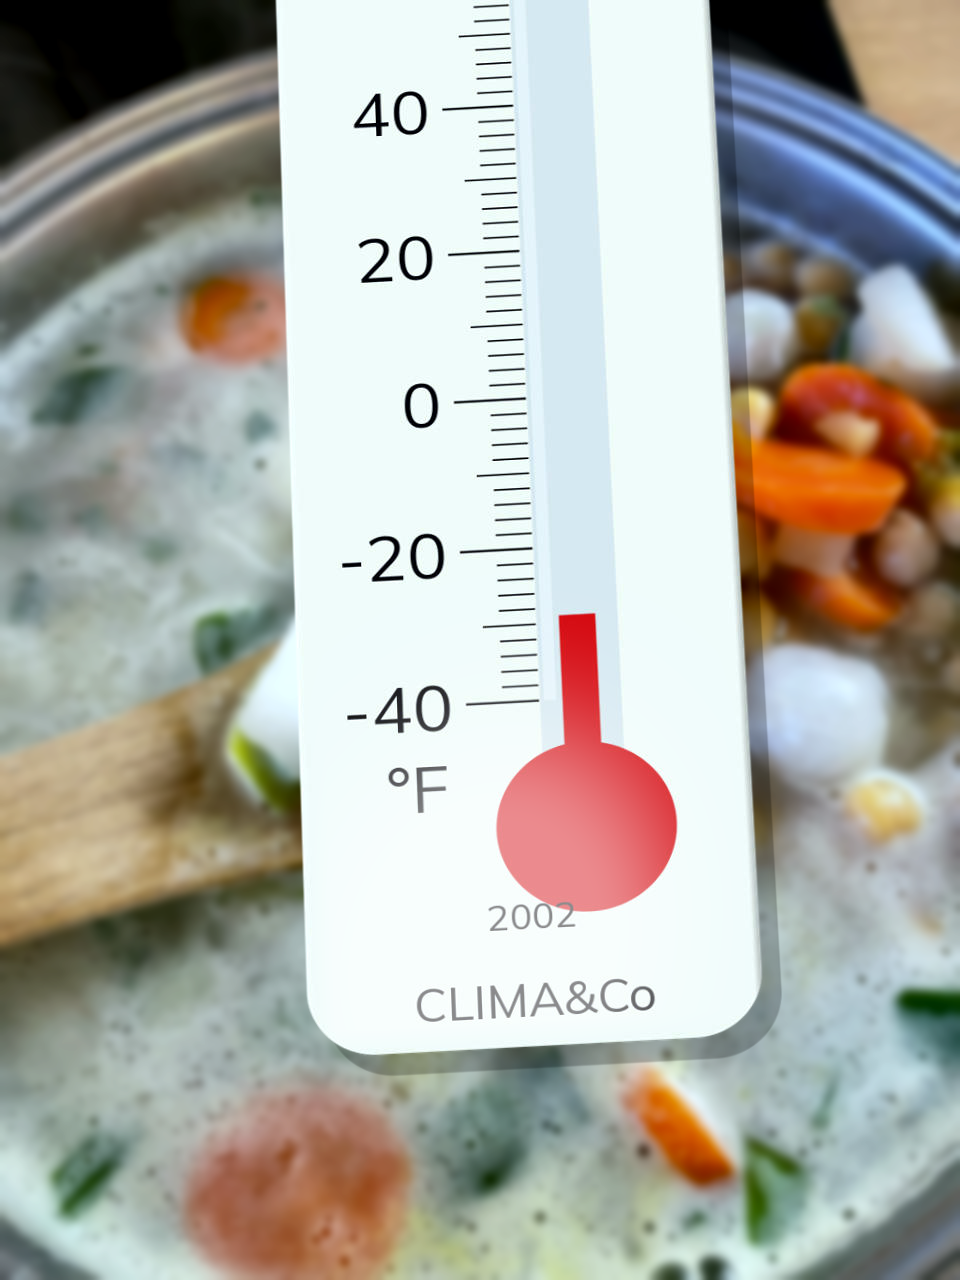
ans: {"value": -29, "unit": "°F"}
